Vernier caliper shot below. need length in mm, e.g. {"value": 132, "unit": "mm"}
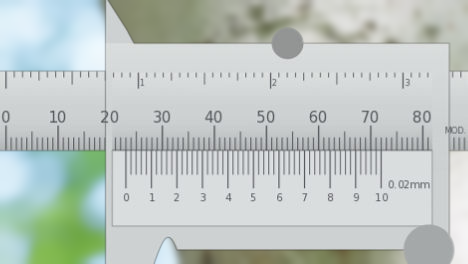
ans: {"value": 23.0, "unit": "mm"}
